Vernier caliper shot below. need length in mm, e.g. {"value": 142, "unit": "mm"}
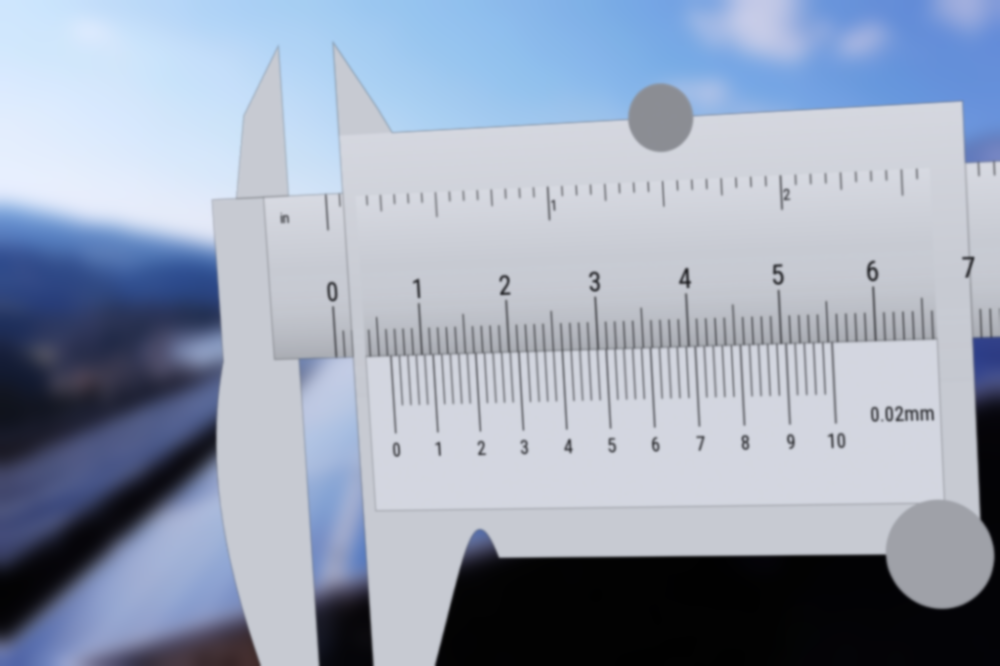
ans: {"value": 6.4, "unit": "mm"}
